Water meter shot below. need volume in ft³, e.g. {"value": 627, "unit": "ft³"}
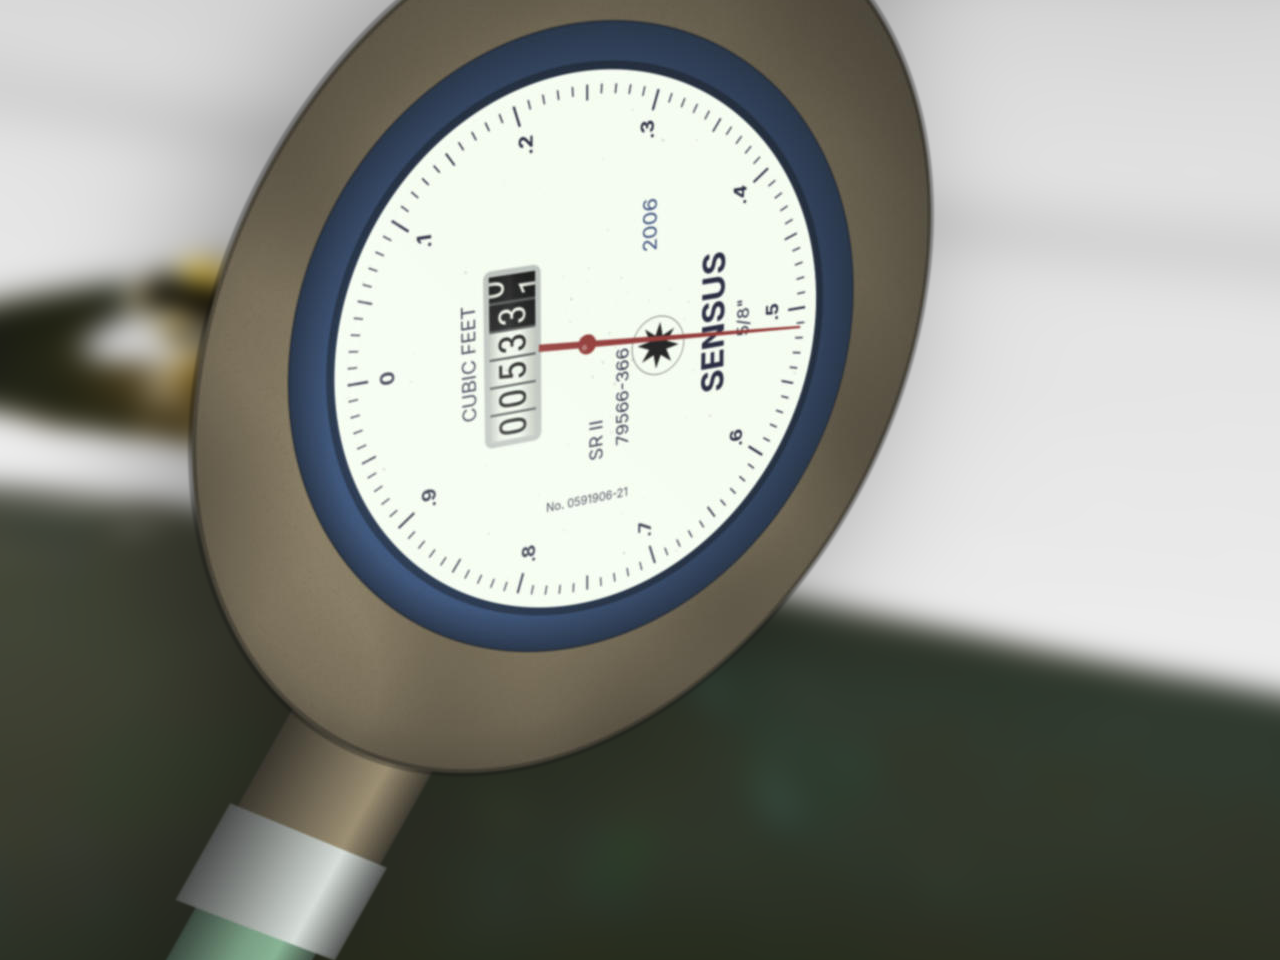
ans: {"value": 5330.51, "unit": "ft³"}
